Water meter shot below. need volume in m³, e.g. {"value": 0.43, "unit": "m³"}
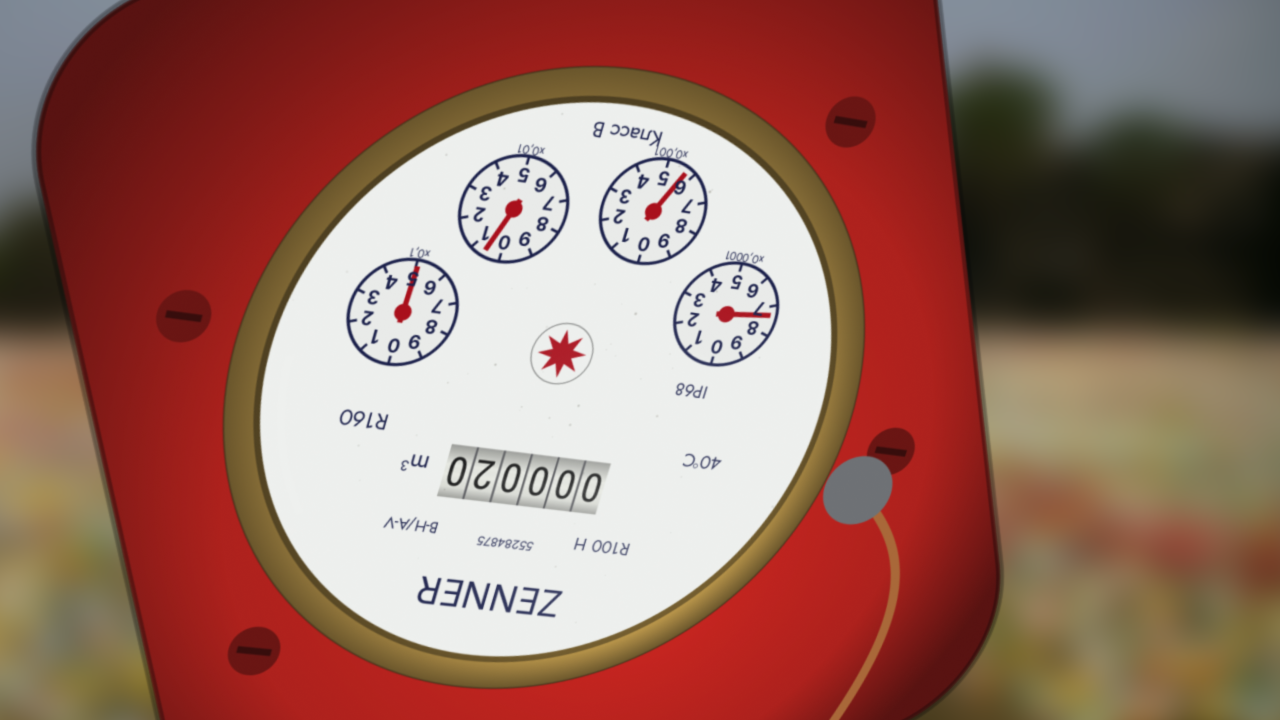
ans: {"value": 20.5057, "unit": "m³"}
